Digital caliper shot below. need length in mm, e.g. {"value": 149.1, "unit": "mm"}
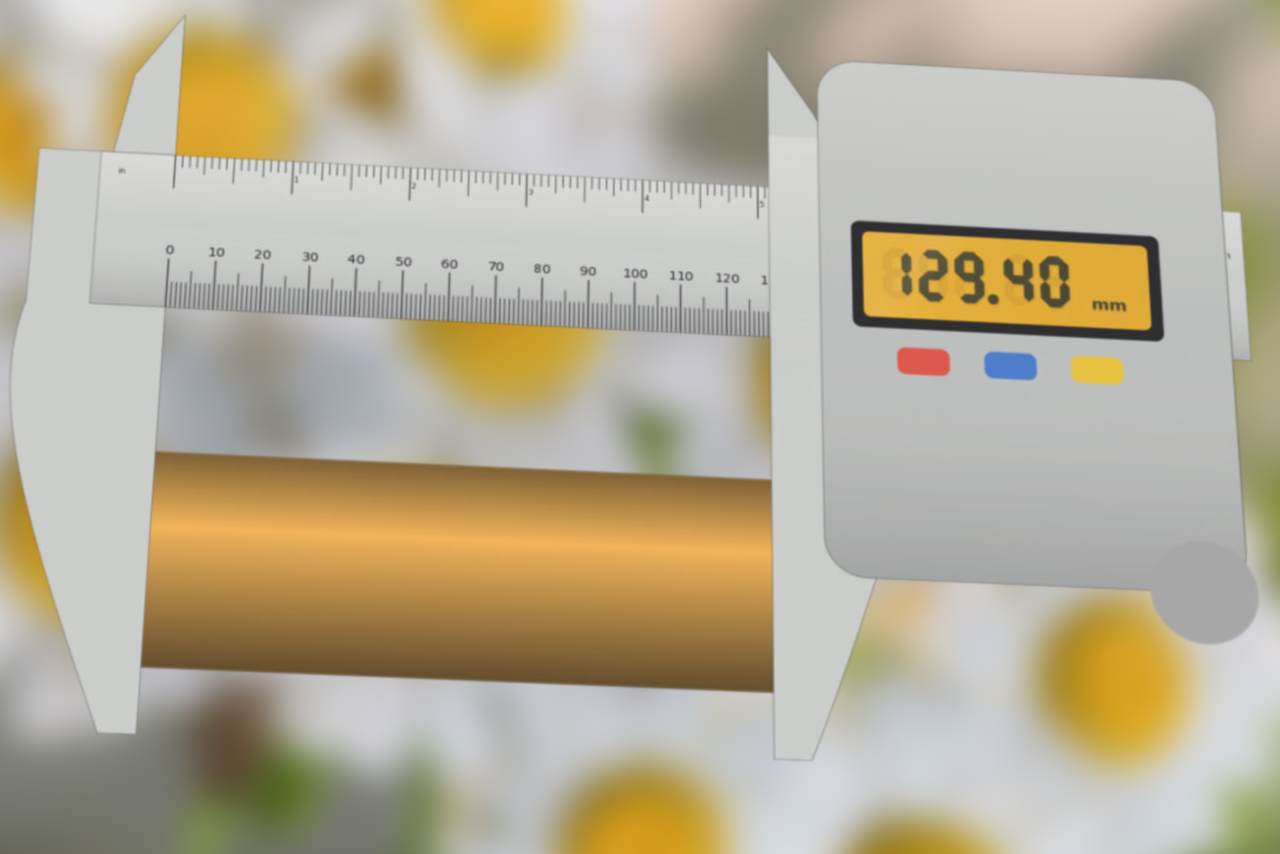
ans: {"value": 129.40, "unit": "mm"}
